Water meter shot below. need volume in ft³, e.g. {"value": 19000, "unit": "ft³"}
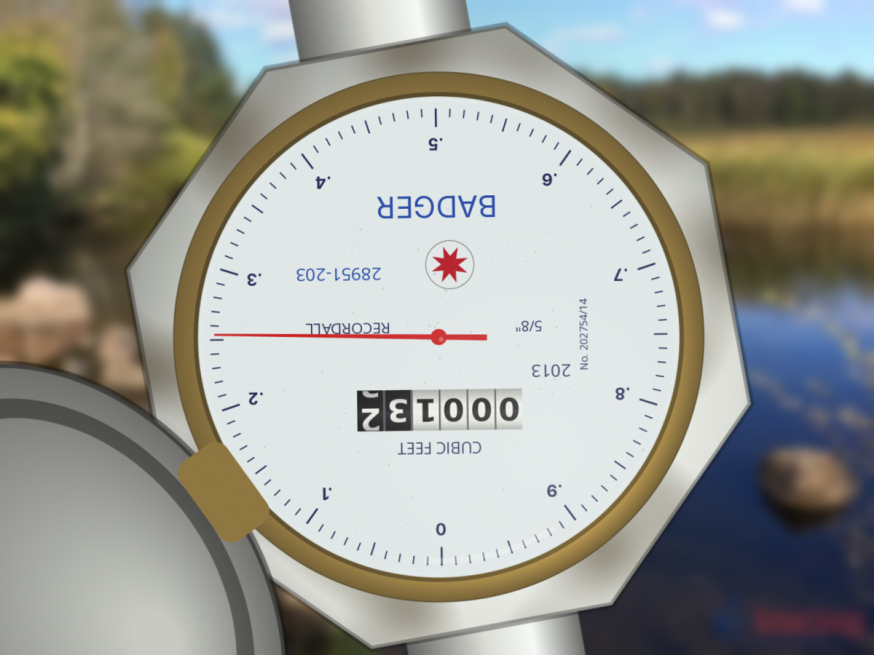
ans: {"value": 132.25, "unit": "ft³"}
